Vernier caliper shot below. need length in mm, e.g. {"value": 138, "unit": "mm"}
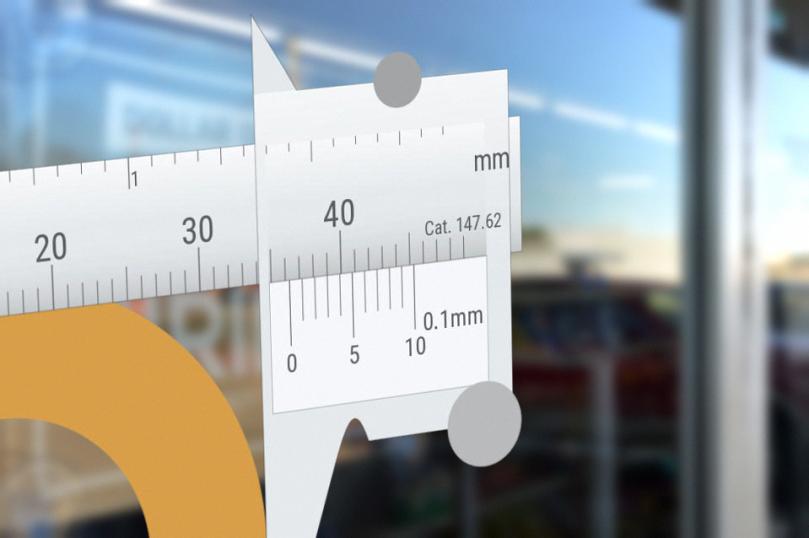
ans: {"value": 36.3, "unit": "mm"}
